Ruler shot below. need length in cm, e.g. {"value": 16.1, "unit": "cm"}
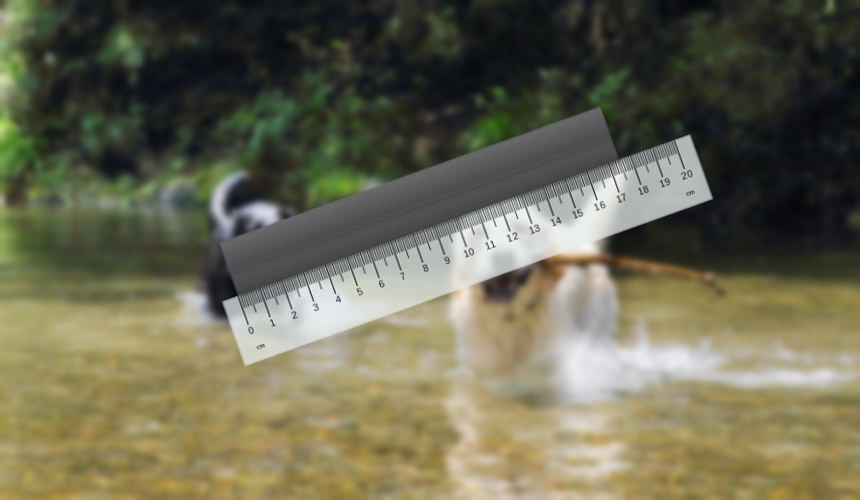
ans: {"value": 17.5, "unit": "cm"}
